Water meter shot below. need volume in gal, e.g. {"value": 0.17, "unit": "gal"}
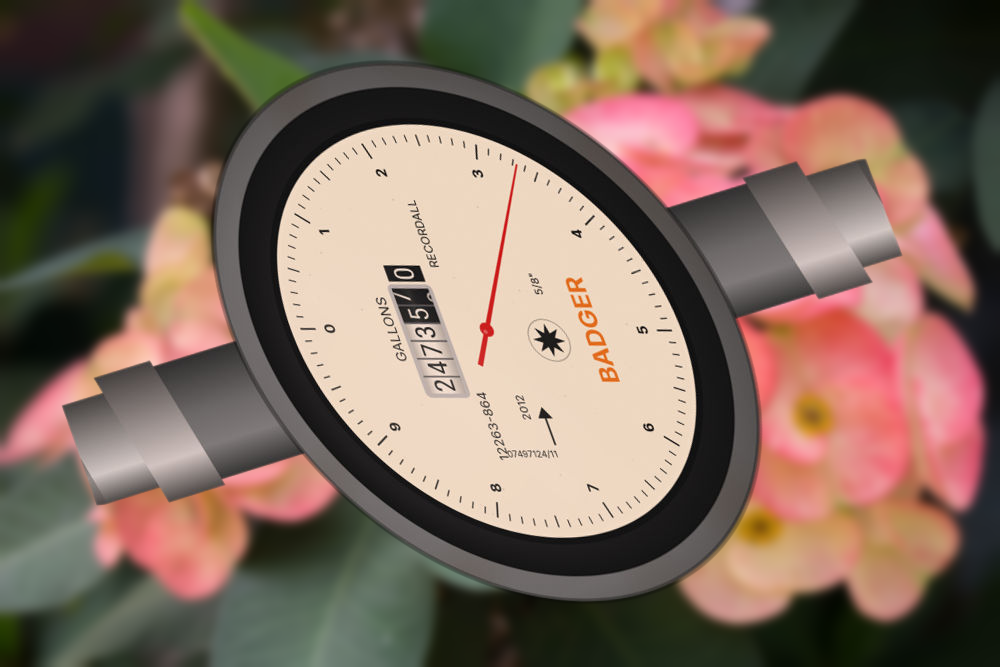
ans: {"value": 2473573.3, "unit": "gal"}
